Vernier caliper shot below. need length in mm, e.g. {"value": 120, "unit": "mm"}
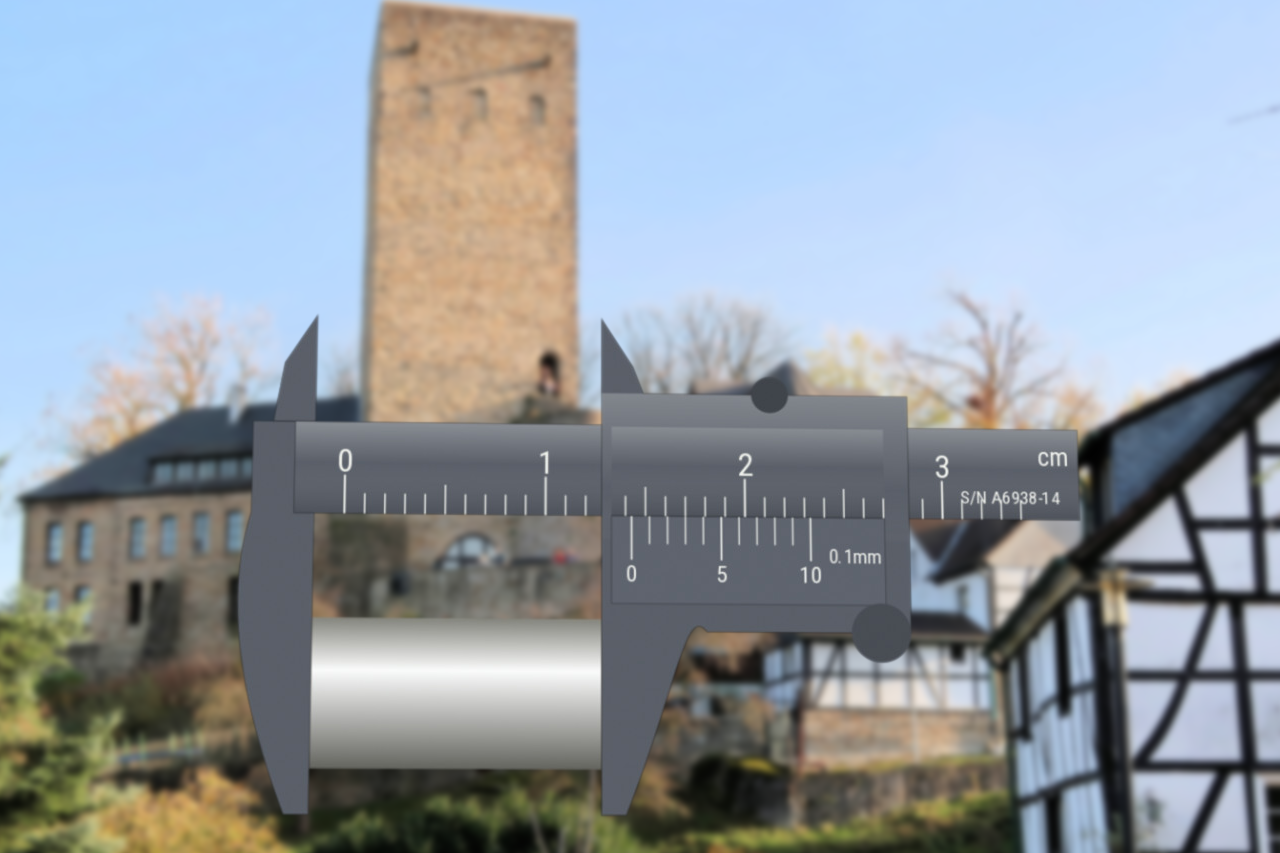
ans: {"value": 14.3, "unit": "mm"}
